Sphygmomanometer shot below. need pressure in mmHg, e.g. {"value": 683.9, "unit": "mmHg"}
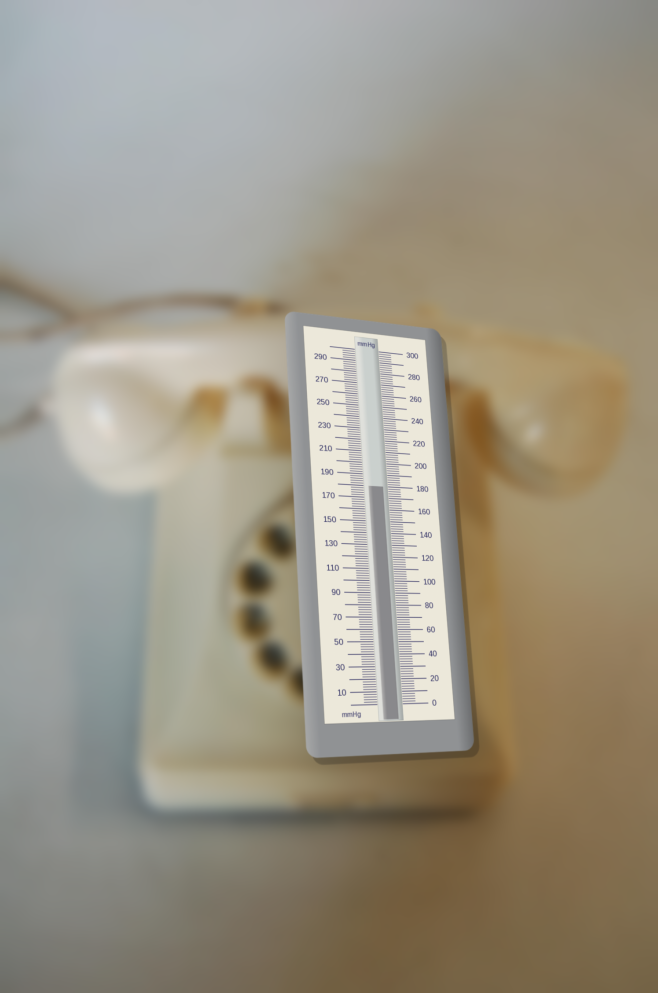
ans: {"value": 180, "unit": "mmHg"}
